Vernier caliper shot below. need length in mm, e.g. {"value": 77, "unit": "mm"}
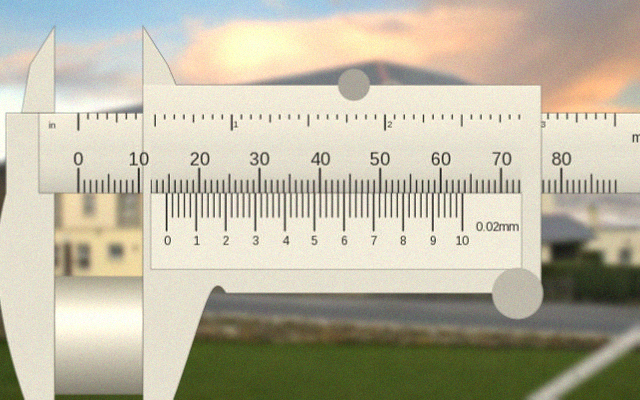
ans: {"value": 14.6, "unit": "mm"}
